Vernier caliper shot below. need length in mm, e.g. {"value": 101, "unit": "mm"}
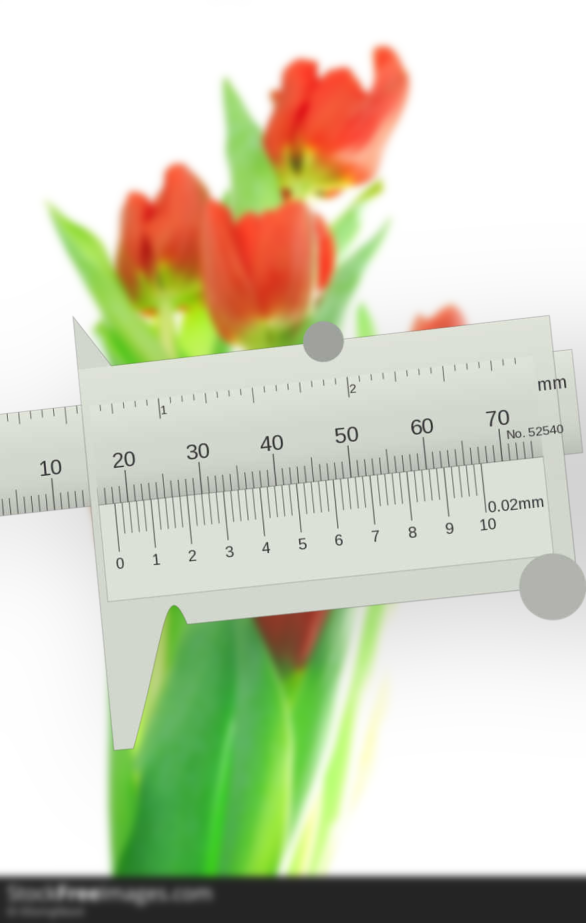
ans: {"value": 18.2, "unit": "mm"}
